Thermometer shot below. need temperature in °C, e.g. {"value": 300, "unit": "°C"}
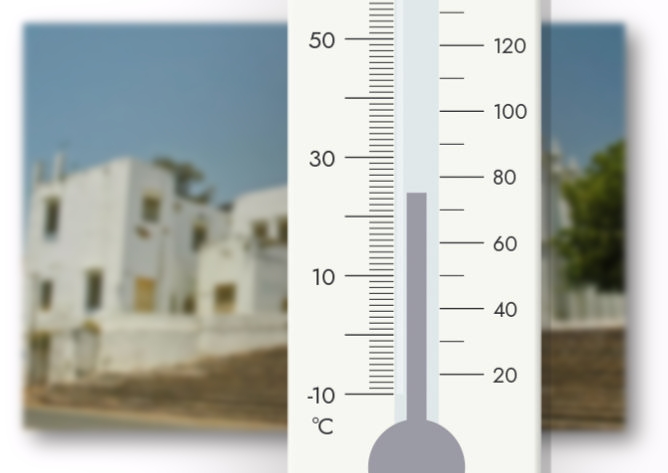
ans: {"value": 24, "unit": "°C"}
